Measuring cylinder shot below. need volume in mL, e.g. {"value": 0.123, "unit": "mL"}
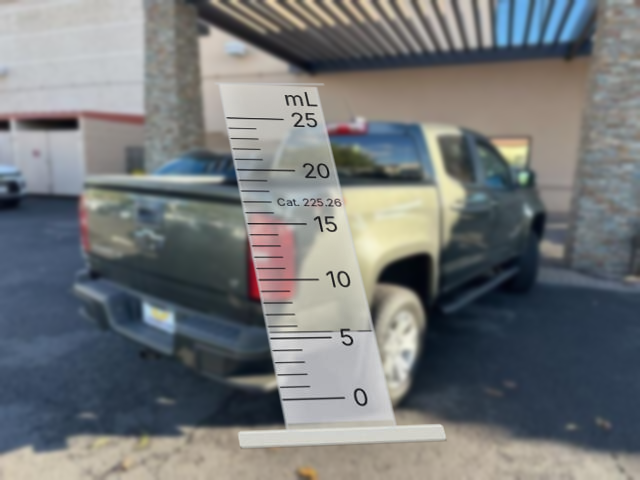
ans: {"value": 5.5, "unit": "mL"}
